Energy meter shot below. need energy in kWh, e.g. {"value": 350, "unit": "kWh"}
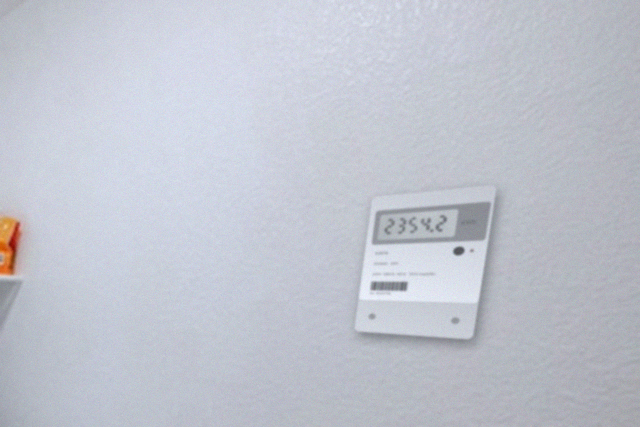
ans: {"value": 2354.2, "unit": "kWh"}
